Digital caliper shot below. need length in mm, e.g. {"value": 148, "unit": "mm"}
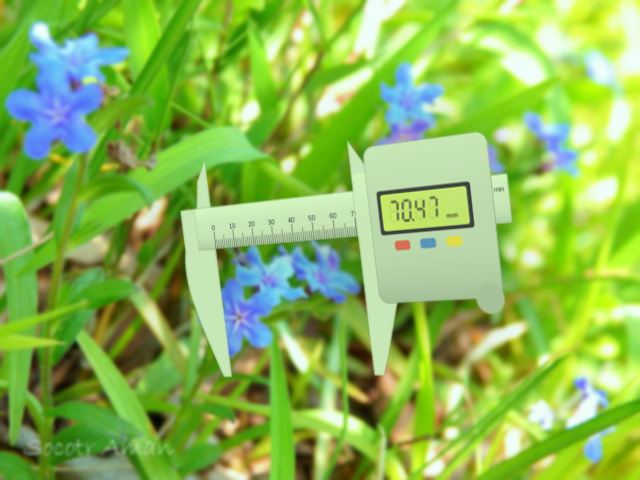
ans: {"value": 70.47, "unit": "mm"}
